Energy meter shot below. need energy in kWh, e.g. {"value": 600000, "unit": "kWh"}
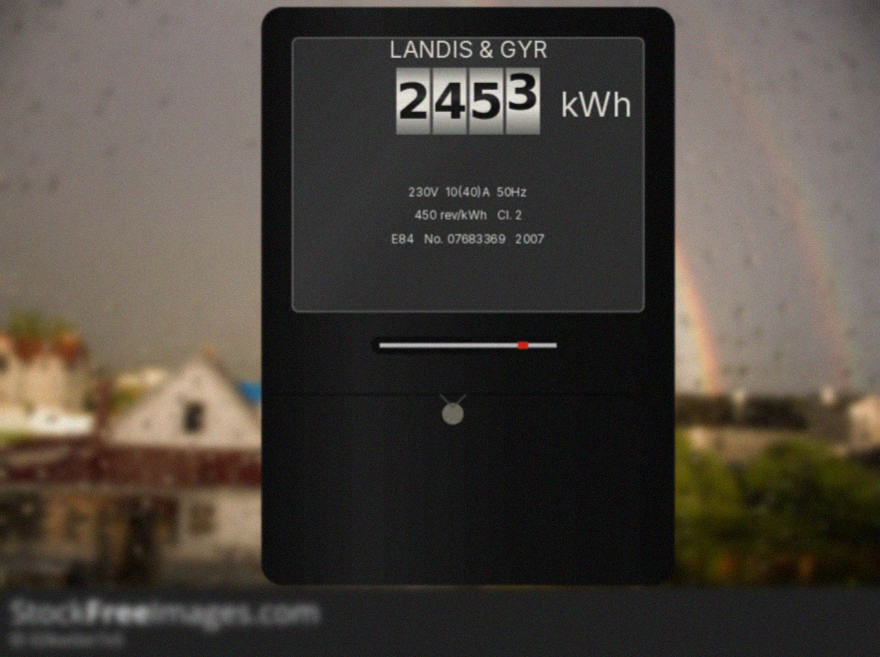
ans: {"value": 2453, "unit": "kWh"}
